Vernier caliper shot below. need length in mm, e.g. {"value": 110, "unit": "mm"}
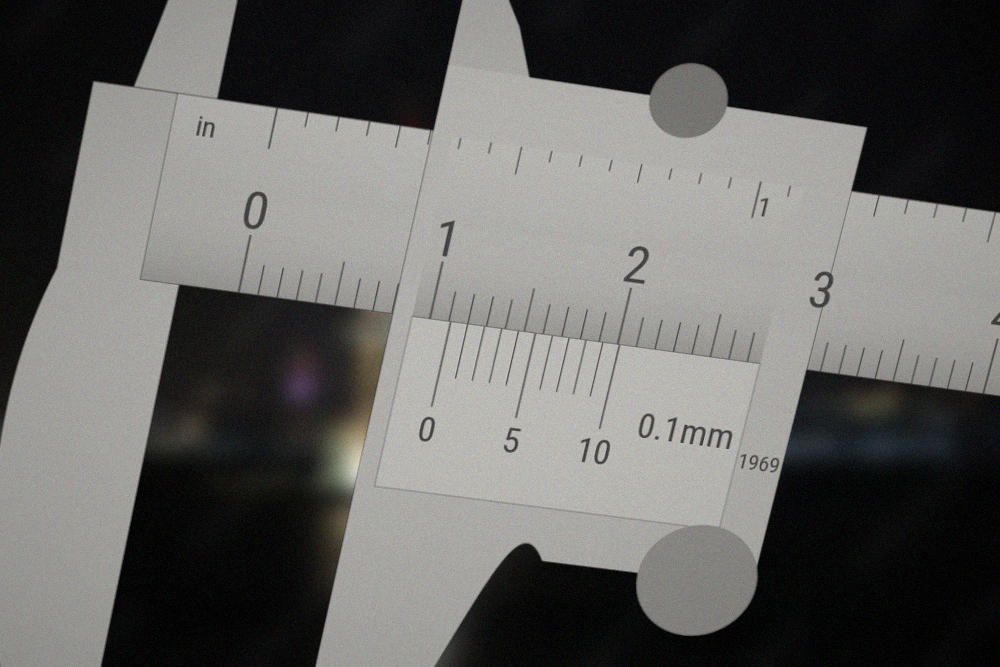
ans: {"value": 11.1, "unit": "mm"}
